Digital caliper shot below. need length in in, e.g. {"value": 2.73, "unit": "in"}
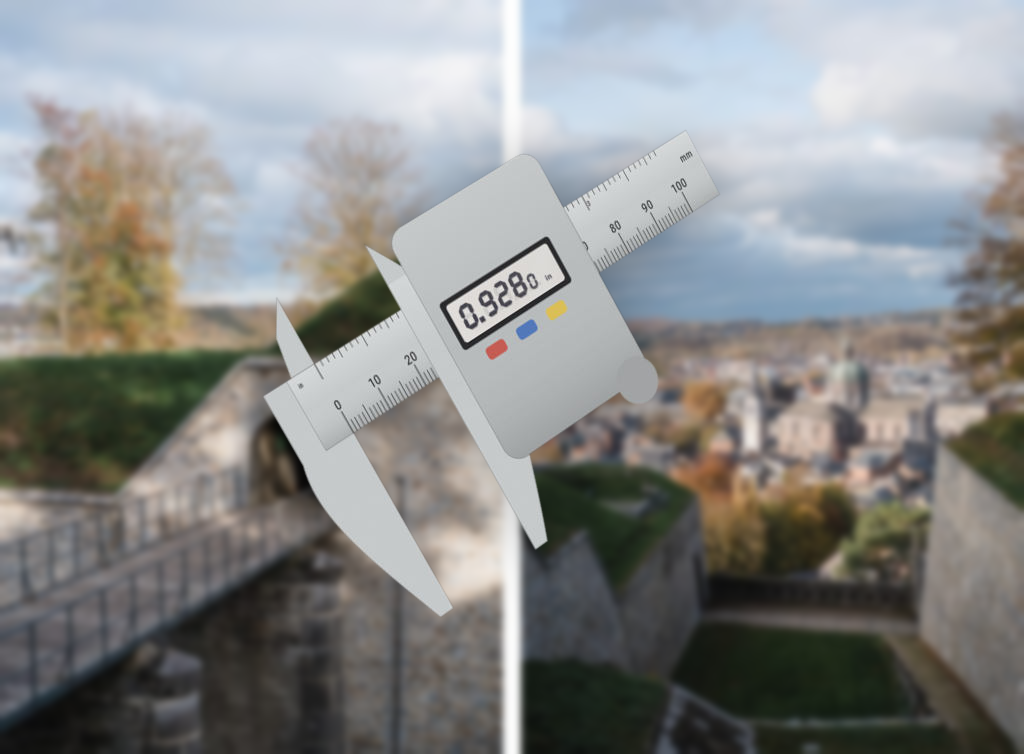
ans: {"value": 0.9280, "unit": "in"}
